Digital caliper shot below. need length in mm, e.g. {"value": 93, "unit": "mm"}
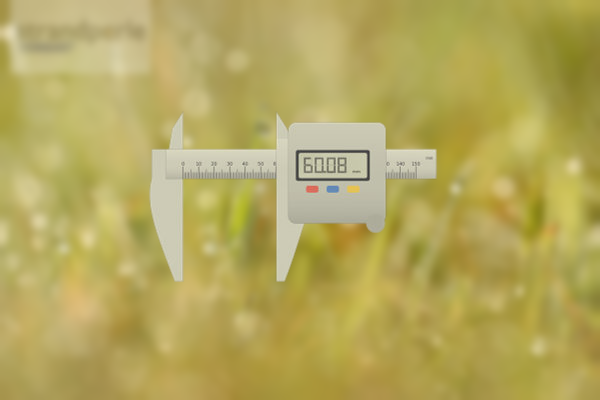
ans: {"value": 60.08, "unit": "mm"}
